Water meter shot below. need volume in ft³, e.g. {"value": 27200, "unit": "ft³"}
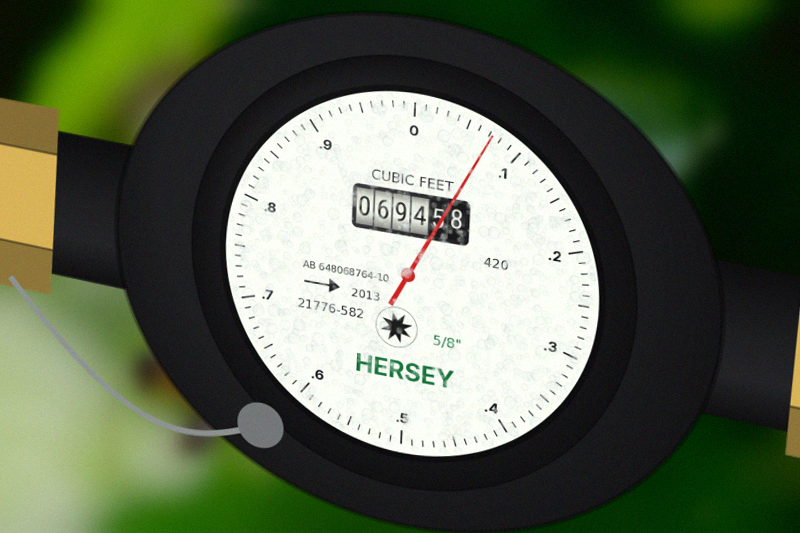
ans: {"value": 69458.07, "unit": "ft³"}
